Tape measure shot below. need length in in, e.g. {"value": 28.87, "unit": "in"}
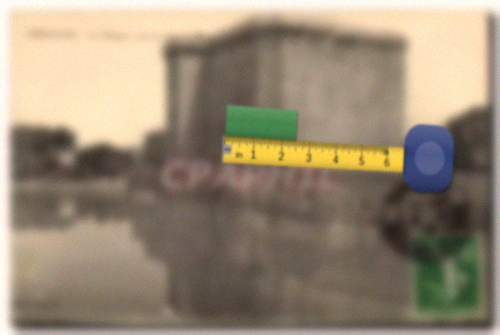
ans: {"value": 2.5, "unit": "in"}
